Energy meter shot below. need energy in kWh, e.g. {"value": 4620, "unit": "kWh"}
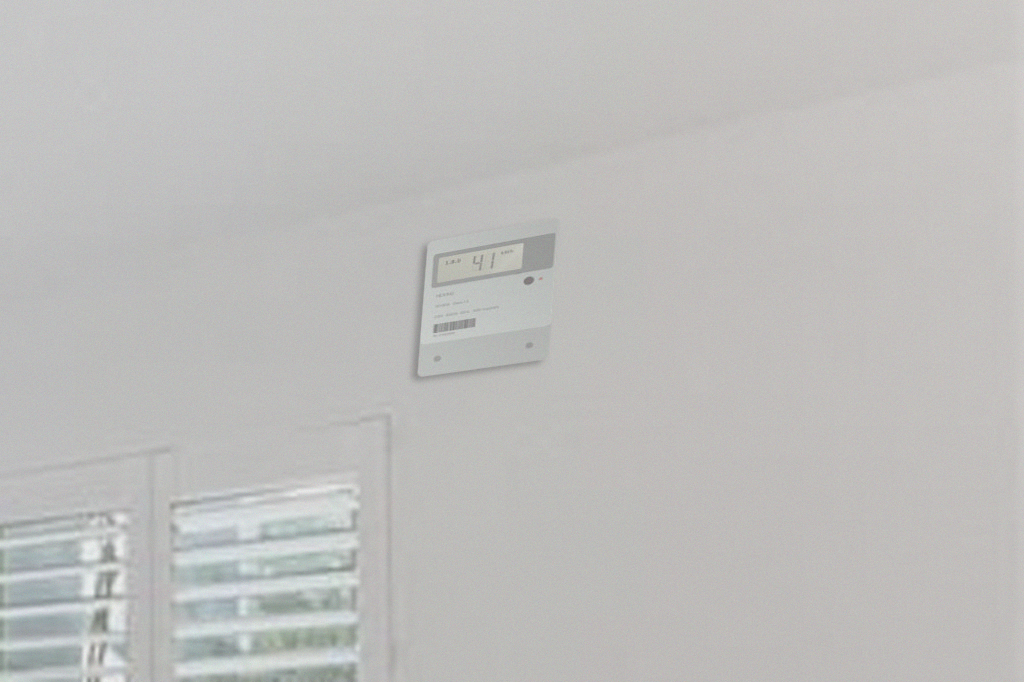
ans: {"value": 41, "unit": "kWh"}
